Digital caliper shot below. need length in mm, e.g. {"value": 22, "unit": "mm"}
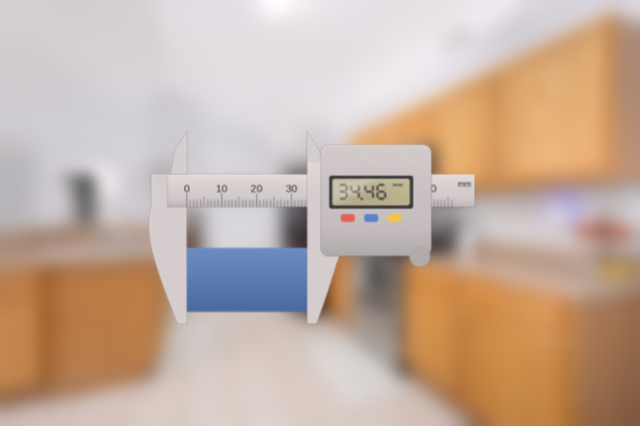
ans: {"value": 34.46, "unit": "mm"}
